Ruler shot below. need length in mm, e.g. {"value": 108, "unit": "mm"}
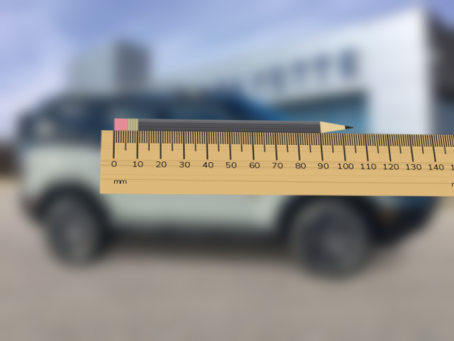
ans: {"value": 105, "unit": "mm"}
